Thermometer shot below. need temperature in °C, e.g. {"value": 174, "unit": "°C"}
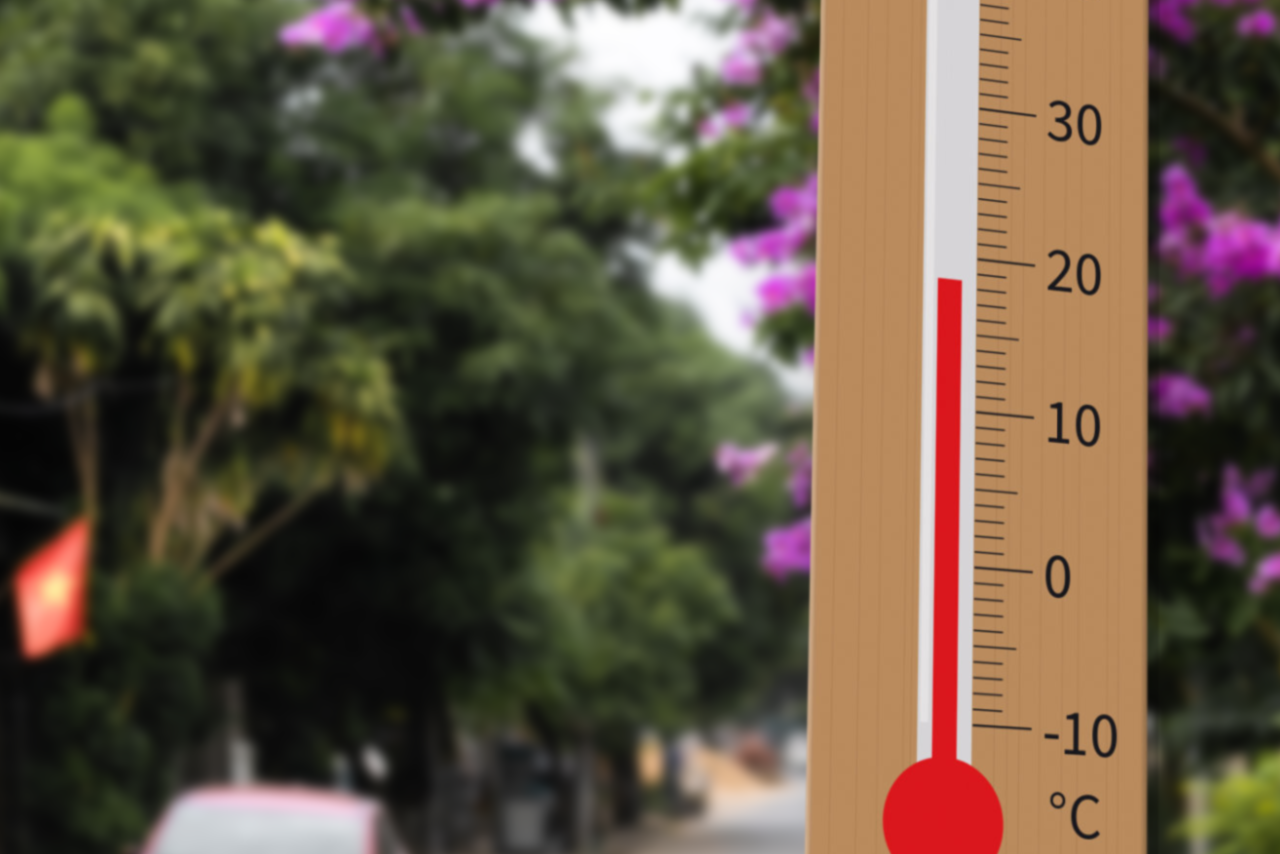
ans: {"value": 18.5, "unit": "°C"}
